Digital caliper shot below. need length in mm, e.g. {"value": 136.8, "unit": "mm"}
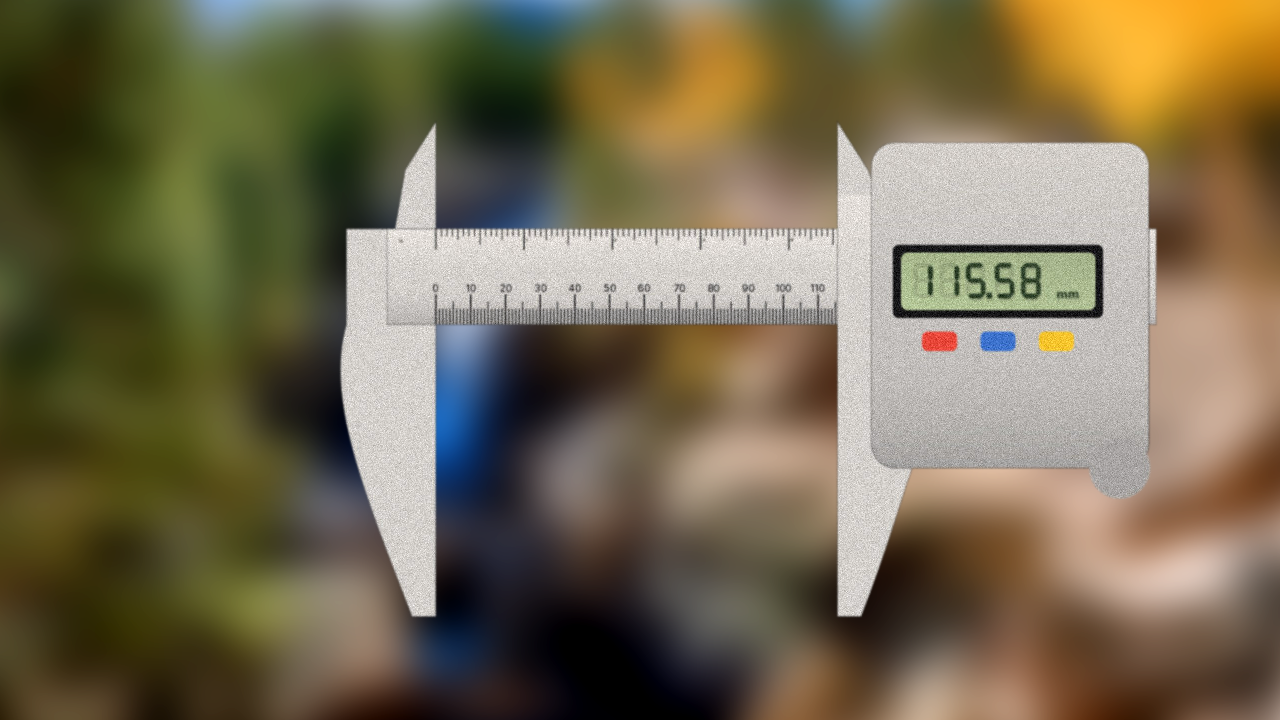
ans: {"value": 115.58, "unit": "mm"}
